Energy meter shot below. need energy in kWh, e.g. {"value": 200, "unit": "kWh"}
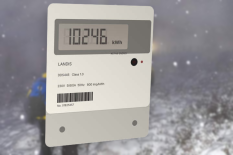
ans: {"value": 10246, "unit": "kWh"}
